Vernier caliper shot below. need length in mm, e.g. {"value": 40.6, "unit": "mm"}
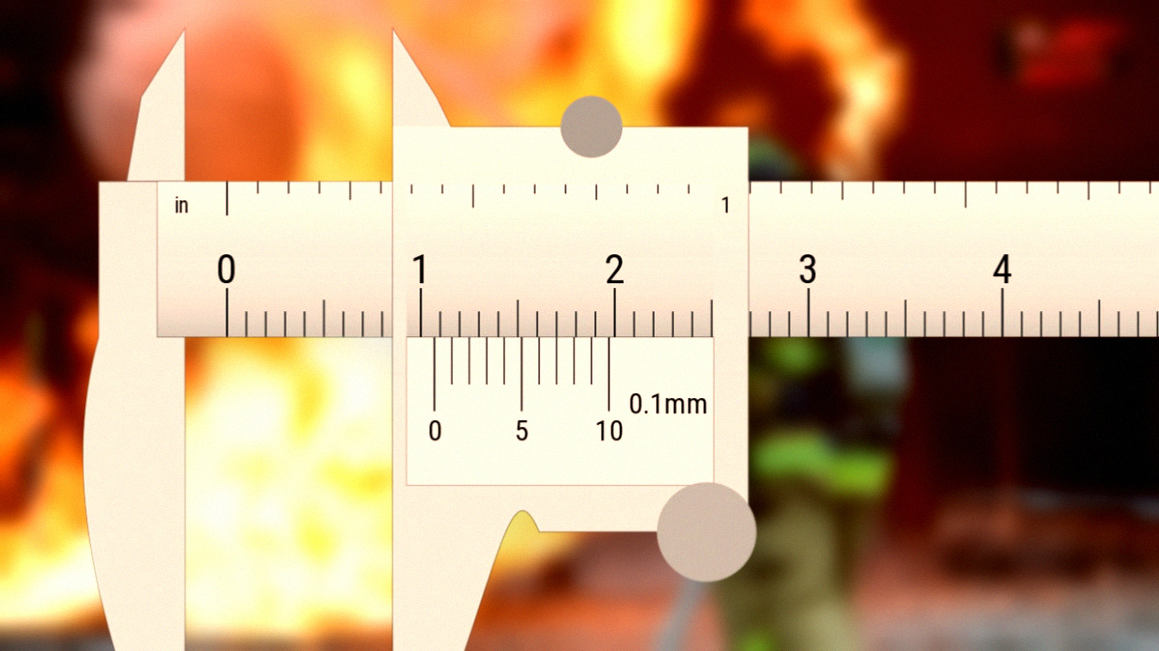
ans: {"value": 10.7, "unit": "mm"}
